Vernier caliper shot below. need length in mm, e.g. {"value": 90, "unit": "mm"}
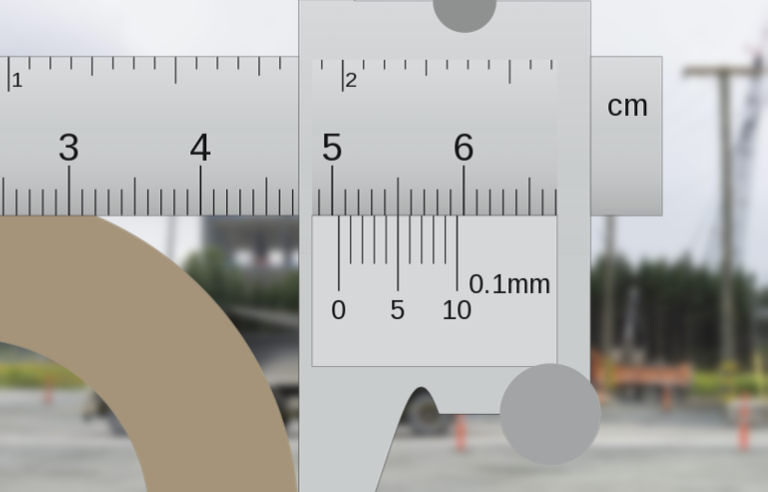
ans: {"value": 50.5, "unit": "mm"}
